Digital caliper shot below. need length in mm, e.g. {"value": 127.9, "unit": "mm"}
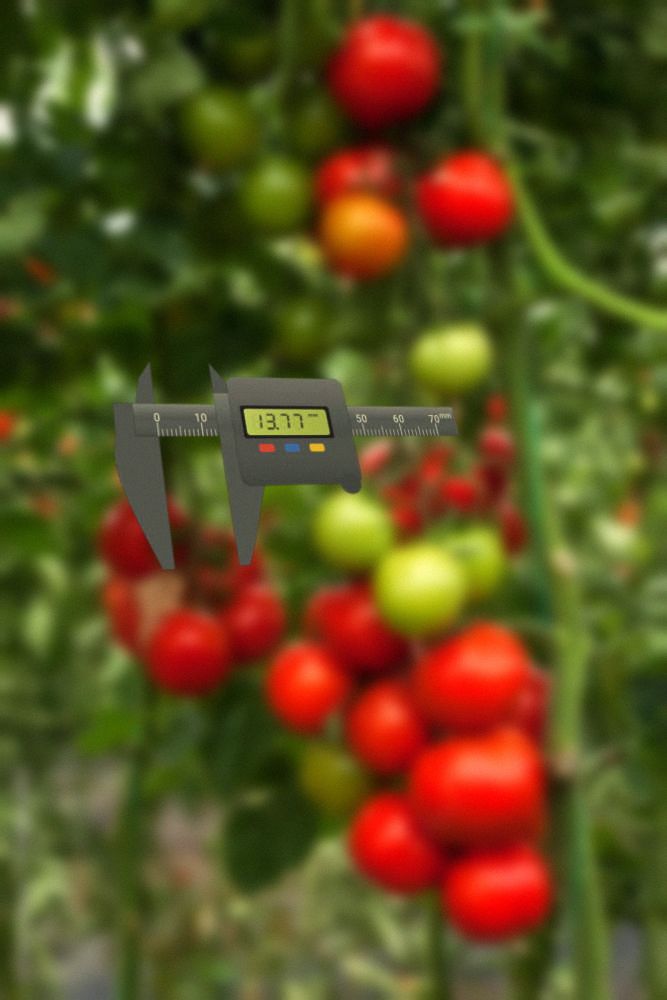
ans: {"value": 13.77, "unit": "mm"}
